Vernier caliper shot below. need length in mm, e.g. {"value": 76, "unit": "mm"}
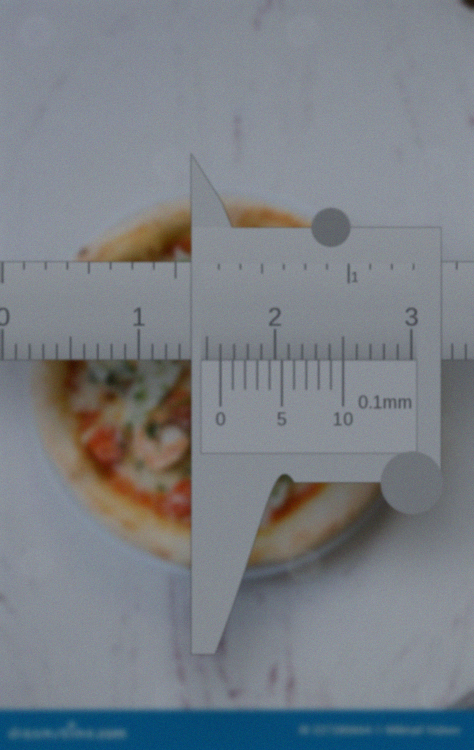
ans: {"value": 16.0, "unit": "mm"}
